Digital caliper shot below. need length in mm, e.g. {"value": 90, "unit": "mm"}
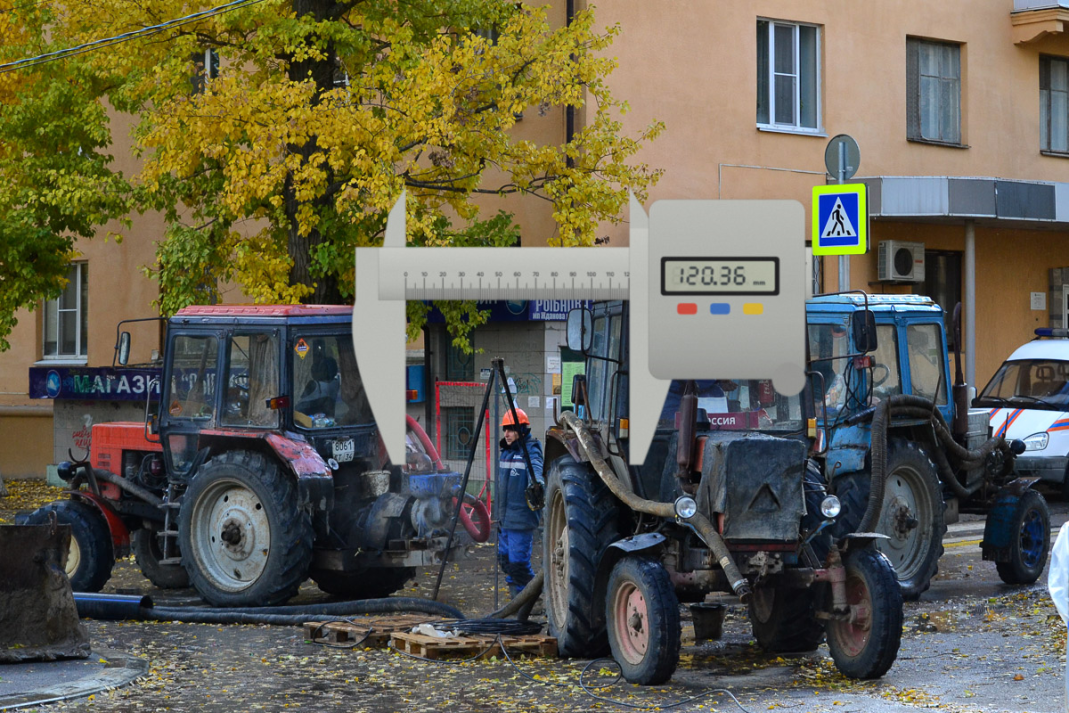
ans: {"value": 120.36, "unit": "mm"}
